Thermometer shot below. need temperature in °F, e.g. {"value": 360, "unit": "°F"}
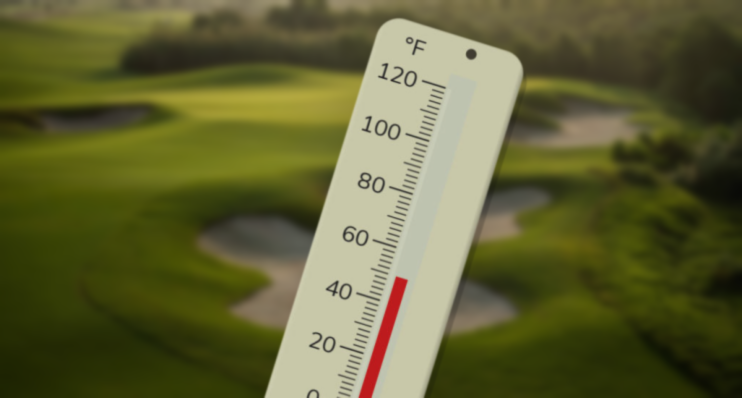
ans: {"value": 50, "unit": "°F"}
